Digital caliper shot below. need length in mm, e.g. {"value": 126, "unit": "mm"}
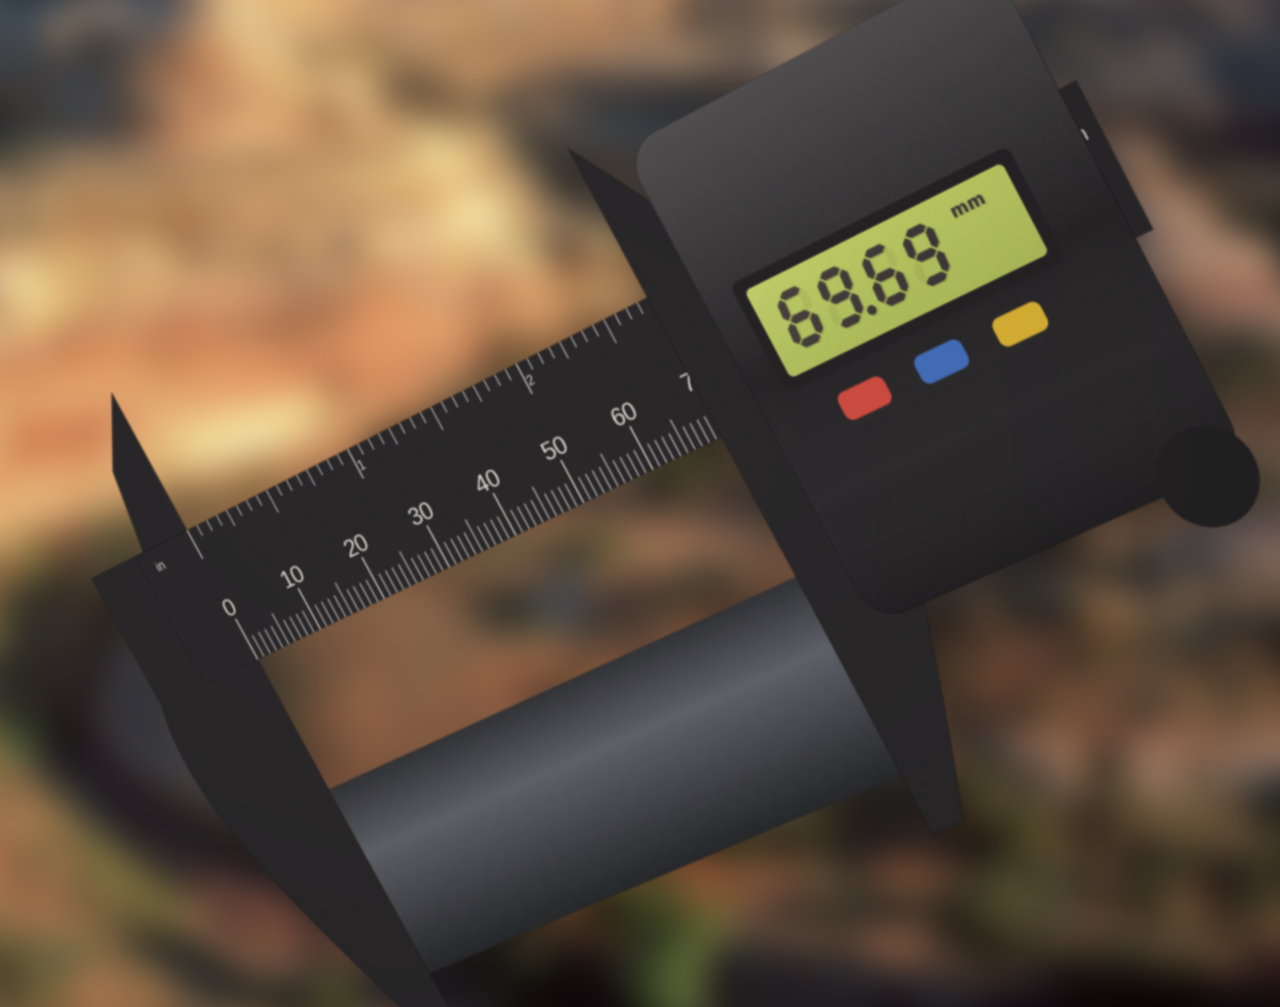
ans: {"value": 69.69, "unit": "mm"}
